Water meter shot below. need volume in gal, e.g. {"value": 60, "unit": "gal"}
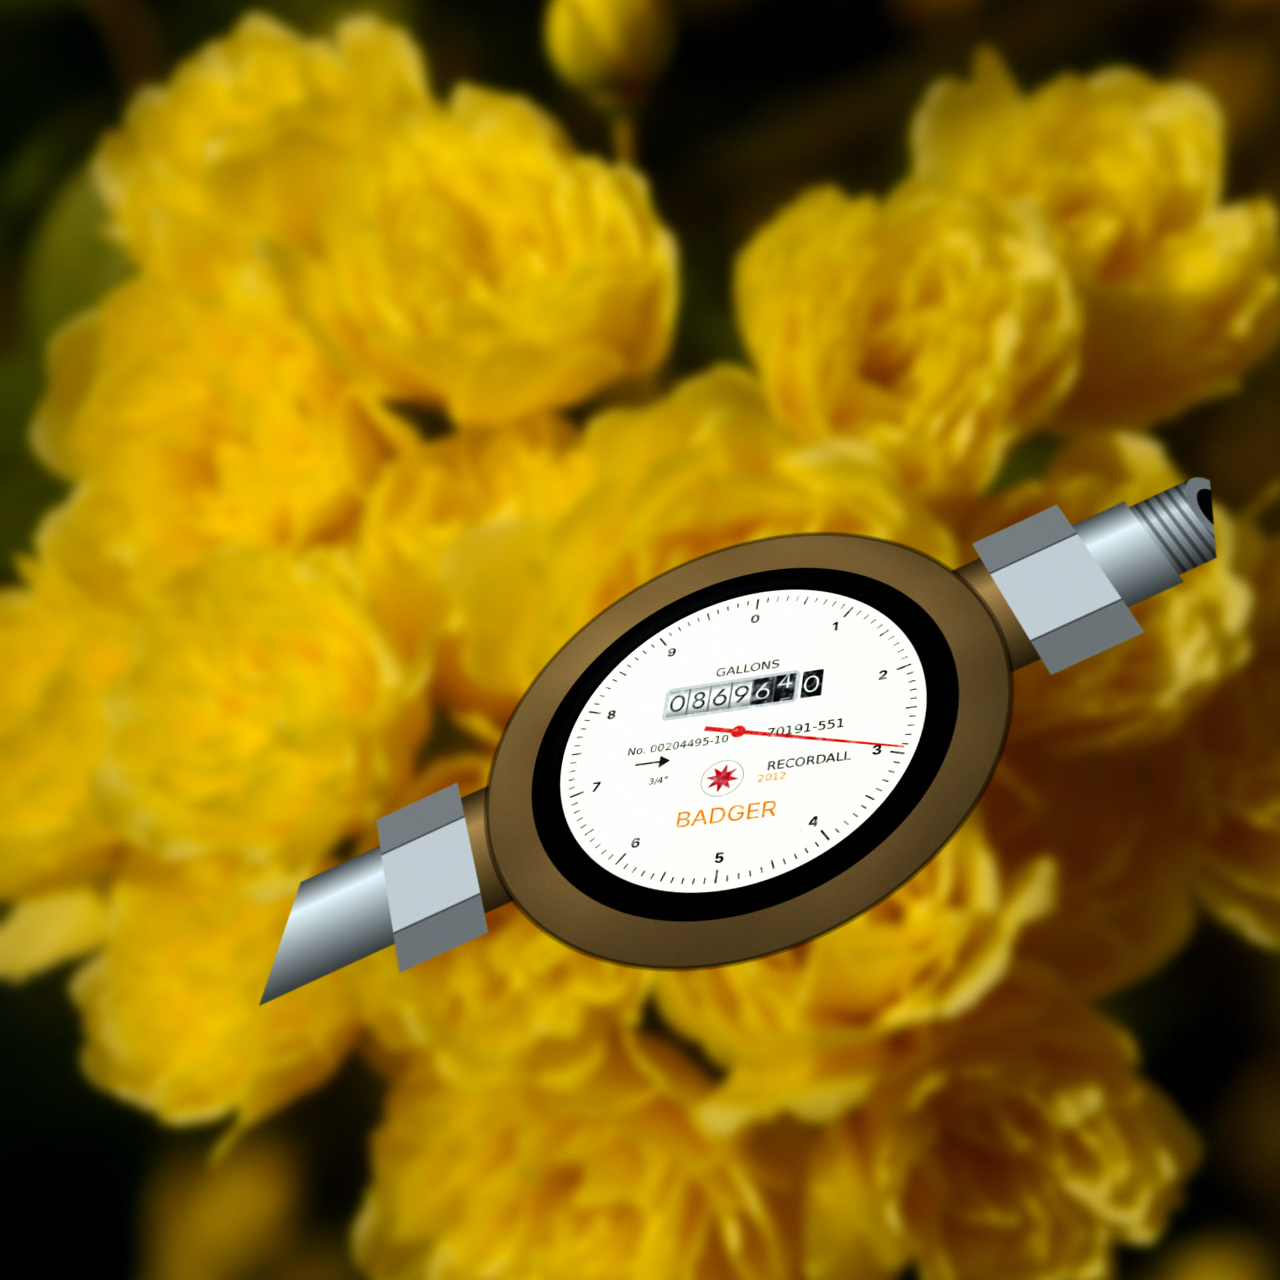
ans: {"value": 869642.9, "unit": "gal"}
